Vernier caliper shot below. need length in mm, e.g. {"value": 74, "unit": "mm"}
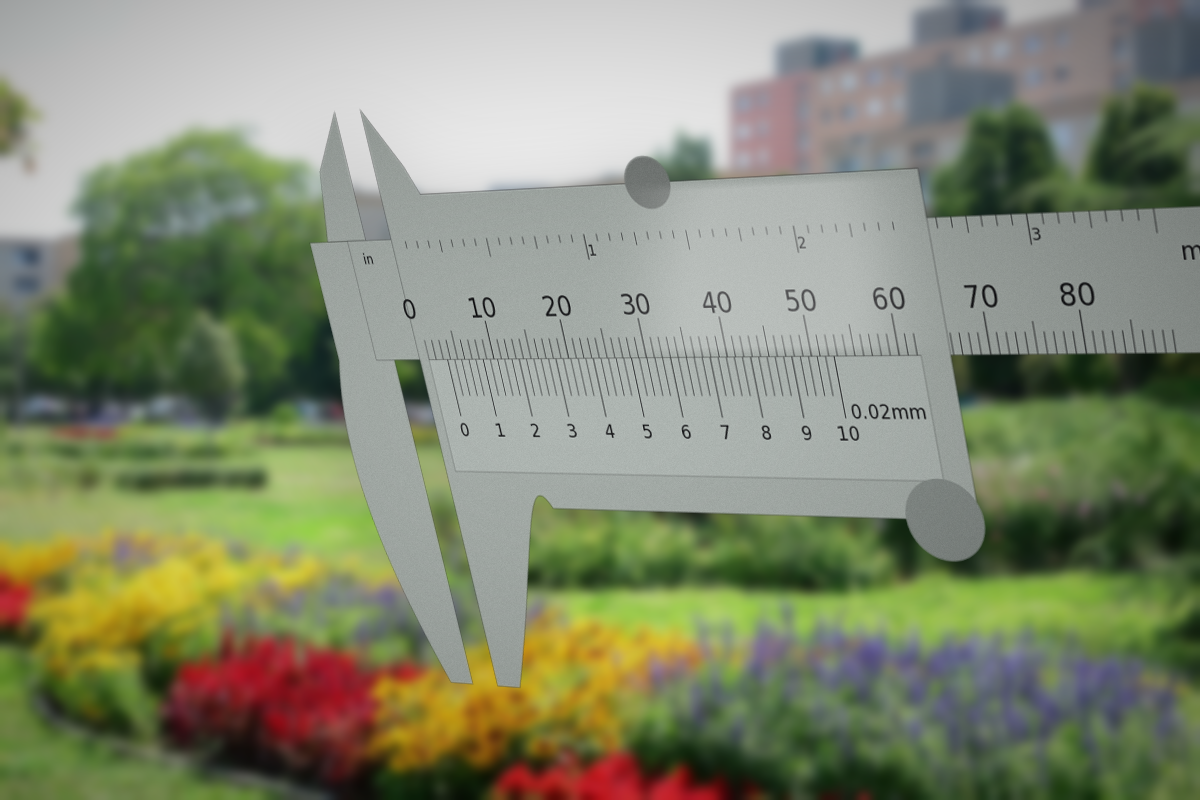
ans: {"value": 3.6, "unit": "mm"}
